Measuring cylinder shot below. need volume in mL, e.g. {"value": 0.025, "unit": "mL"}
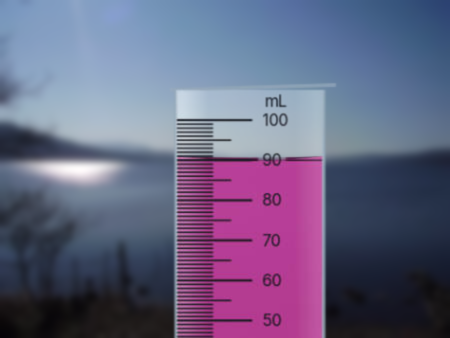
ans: {"value": 90, "unit": "mL"}
